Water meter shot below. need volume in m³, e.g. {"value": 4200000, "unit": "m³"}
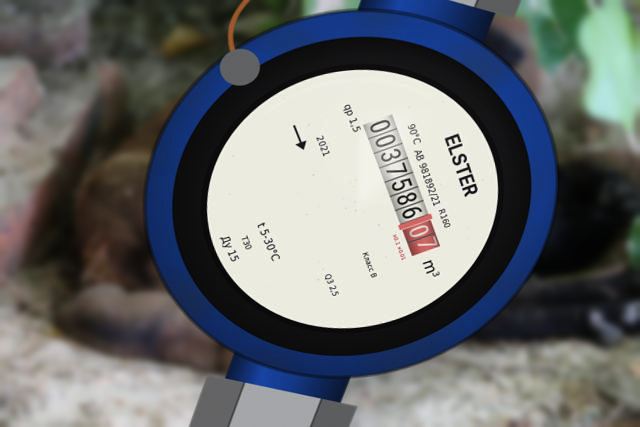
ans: {"value": 37586.07, "unit": "m³"}
